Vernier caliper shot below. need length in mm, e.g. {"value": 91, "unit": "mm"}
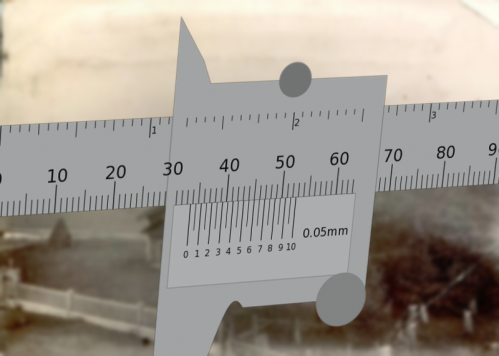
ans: {"value": 33.6, "unit": "mm"}
